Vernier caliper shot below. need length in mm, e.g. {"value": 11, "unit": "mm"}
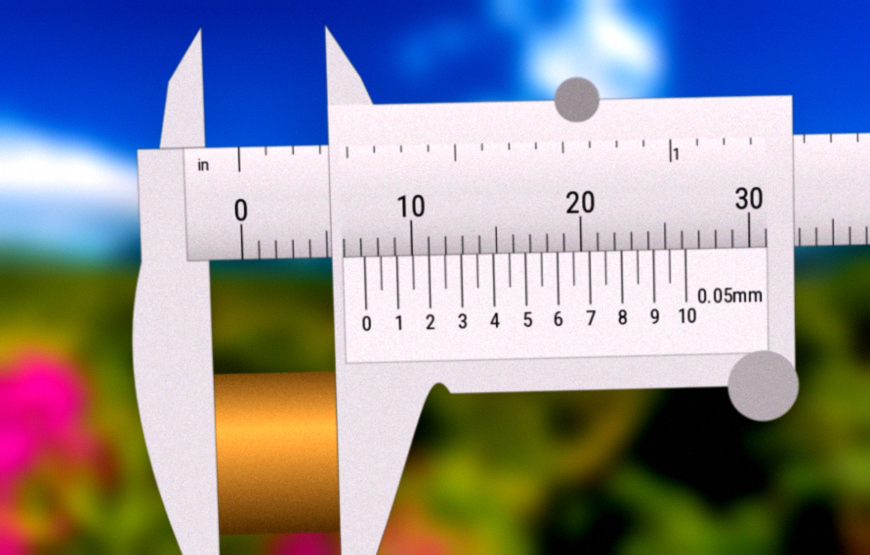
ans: {"value": 7.2, "unit": "mm"}
